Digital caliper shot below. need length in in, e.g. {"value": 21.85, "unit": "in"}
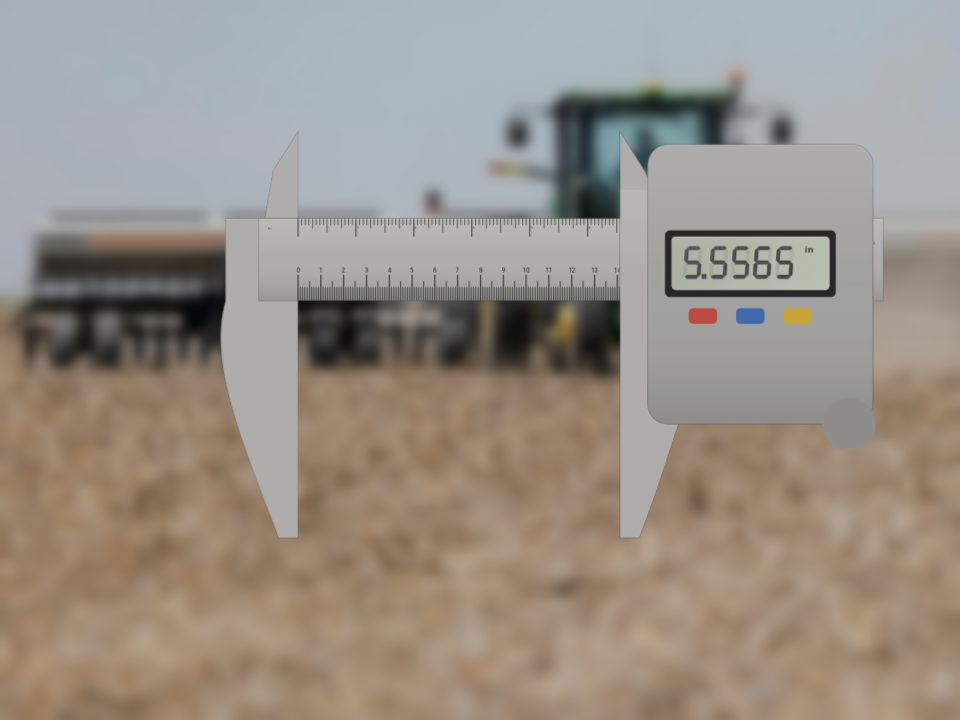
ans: {"value": 5.5565, "unit": "in"}
